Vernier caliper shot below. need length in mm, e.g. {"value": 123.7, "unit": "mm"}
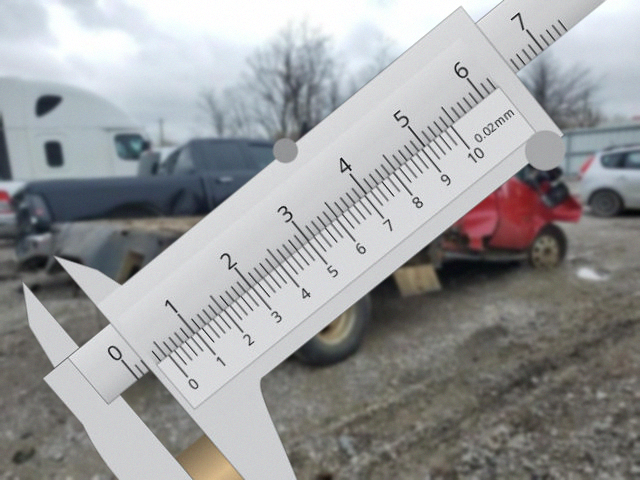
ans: {"value": 5.4, "unit": "mm"}
